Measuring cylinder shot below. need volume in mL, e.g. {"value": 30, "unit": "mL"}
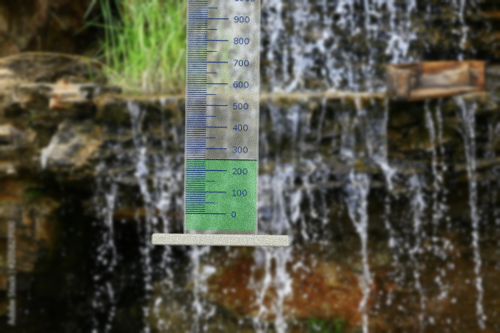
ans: {"value": 250, "unit": "mL"}
